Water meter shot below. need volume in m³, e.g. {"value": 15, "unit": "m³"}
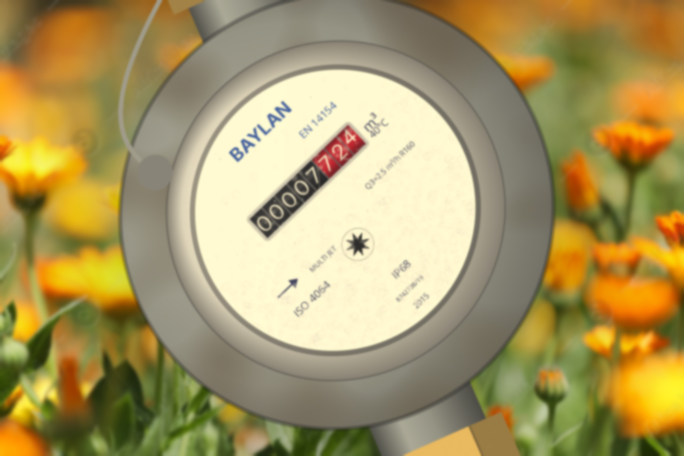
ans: {"value": 7.724, "unit": "m³"}
